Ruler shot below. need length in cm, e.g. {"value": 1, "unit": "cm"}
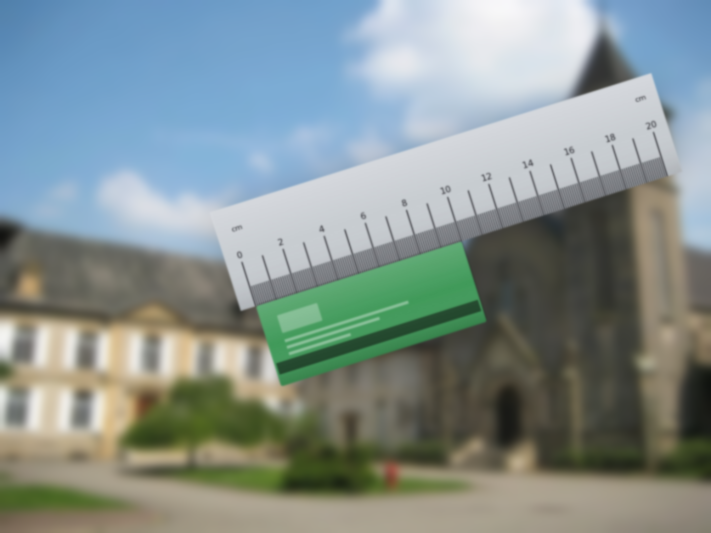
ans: {"value": 10, "unit": "cm"}
